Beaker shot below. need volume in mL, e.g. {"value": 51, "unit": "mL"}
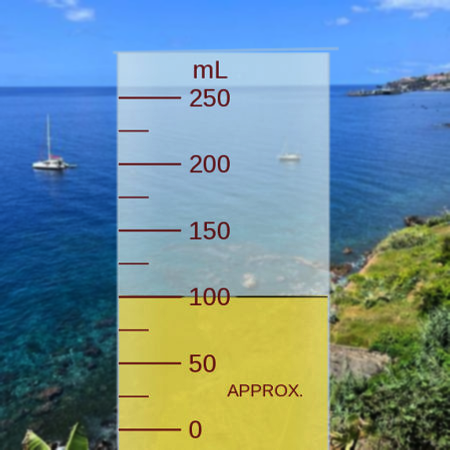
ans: {"value": 100, "unit": "mL"}
